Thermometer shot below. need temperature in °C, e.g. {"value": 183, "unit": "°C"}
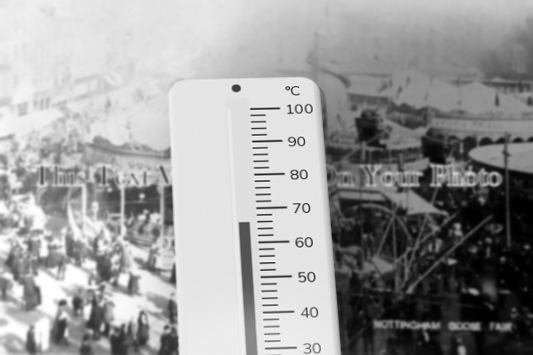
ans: {"value": 66, "unit": "°C"}
